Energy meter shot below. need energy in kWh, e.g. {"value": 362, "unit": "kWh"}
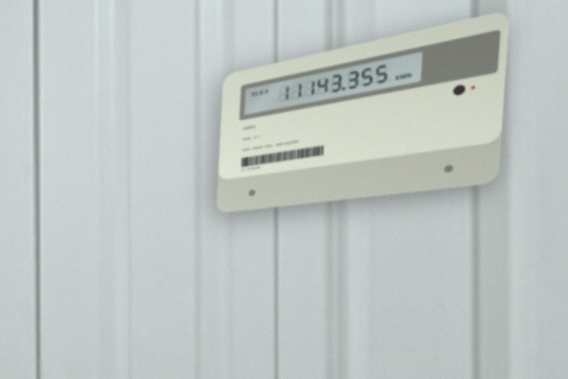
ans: {"value": 11143.355, "unit": "kWh"}
